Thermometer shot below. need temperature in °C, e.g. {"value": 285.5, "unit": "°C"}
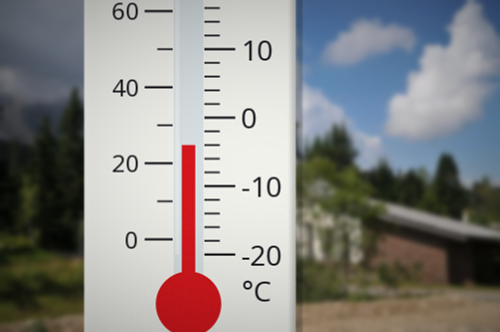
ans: {"value": -4, "unit": "°C"}
